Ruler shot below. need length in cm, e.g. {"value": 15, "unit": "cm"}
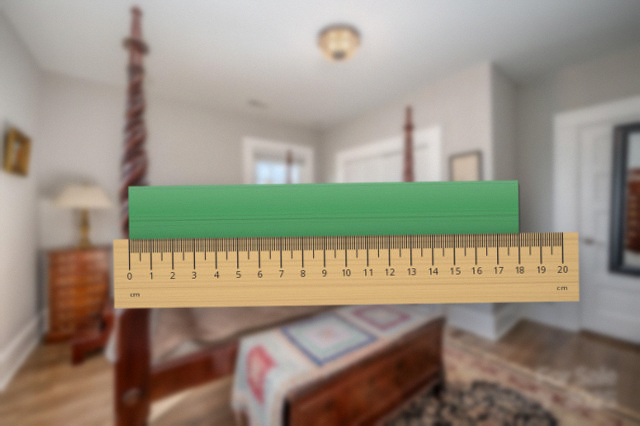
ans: {"value": 18, "unit": "cm"}
